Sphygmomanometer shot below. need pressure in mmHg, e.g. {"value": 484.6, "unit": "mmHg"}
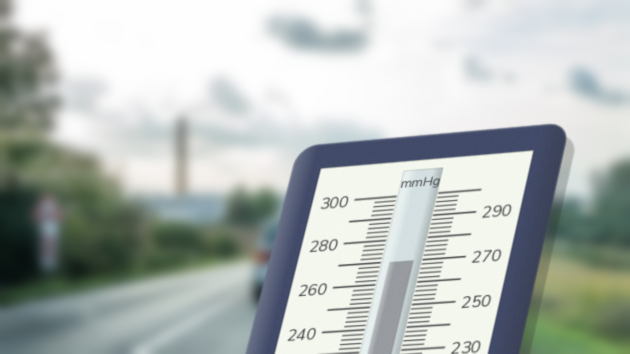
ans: {"value": 270, "unit": "mmHg"}
